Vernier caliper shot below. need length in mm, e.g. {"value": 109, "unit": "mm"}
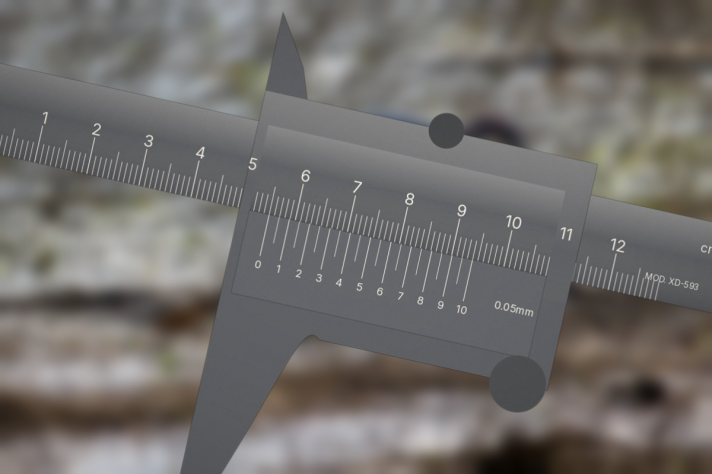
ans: {"value": 55.0, "unit": "mm"}
